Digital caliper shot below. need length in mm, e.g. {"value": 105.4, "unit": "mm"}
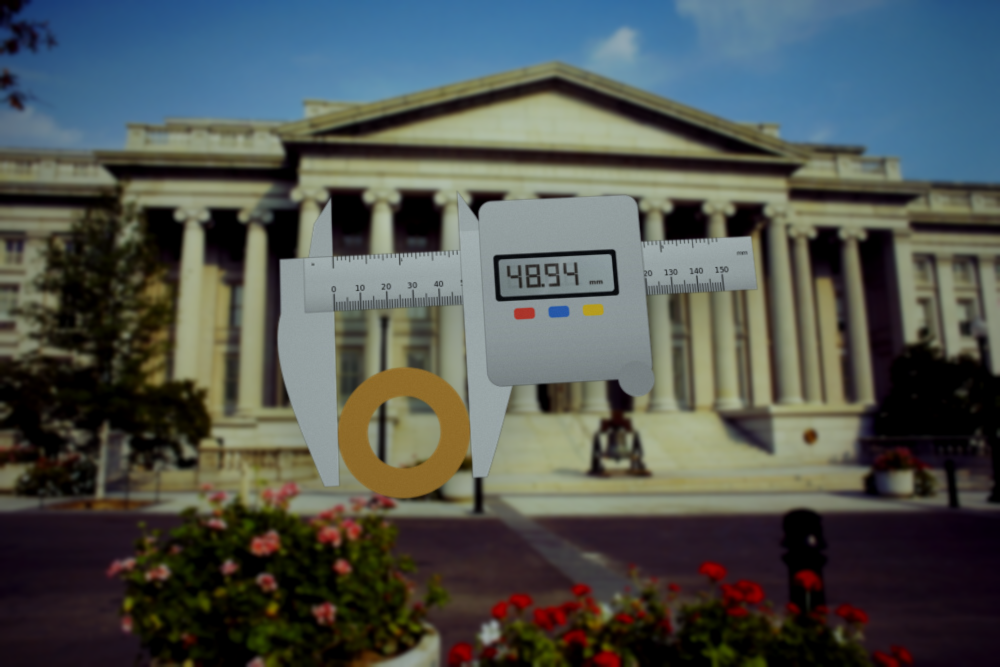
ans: {"value": 48.94, "unit": "mm"}
